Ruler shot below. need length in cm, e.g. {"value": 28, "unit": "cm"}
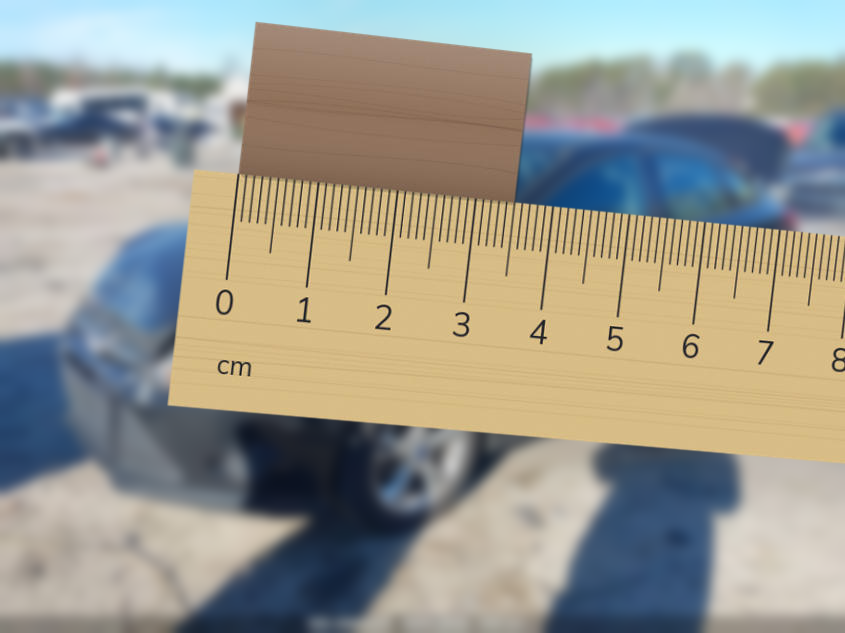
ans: {"value": 3.5, "unit": "cm"}
